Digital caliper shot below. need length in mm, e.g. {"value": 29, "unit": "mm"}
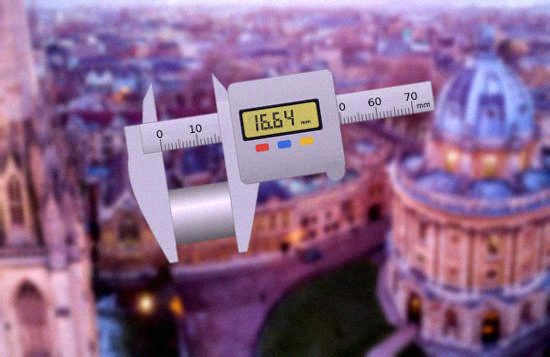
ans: {"value": 16.64, "unit": "mm"}
